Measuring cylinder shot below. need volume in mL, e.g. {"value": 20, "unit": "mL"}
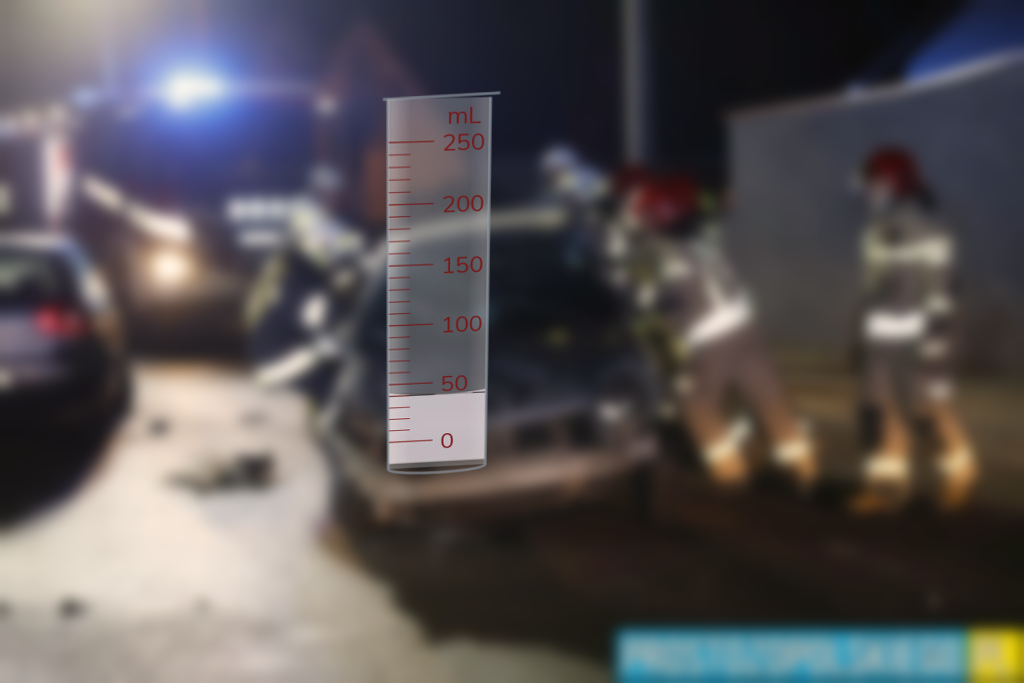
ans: {"value": 40, "unit": "mL"}
